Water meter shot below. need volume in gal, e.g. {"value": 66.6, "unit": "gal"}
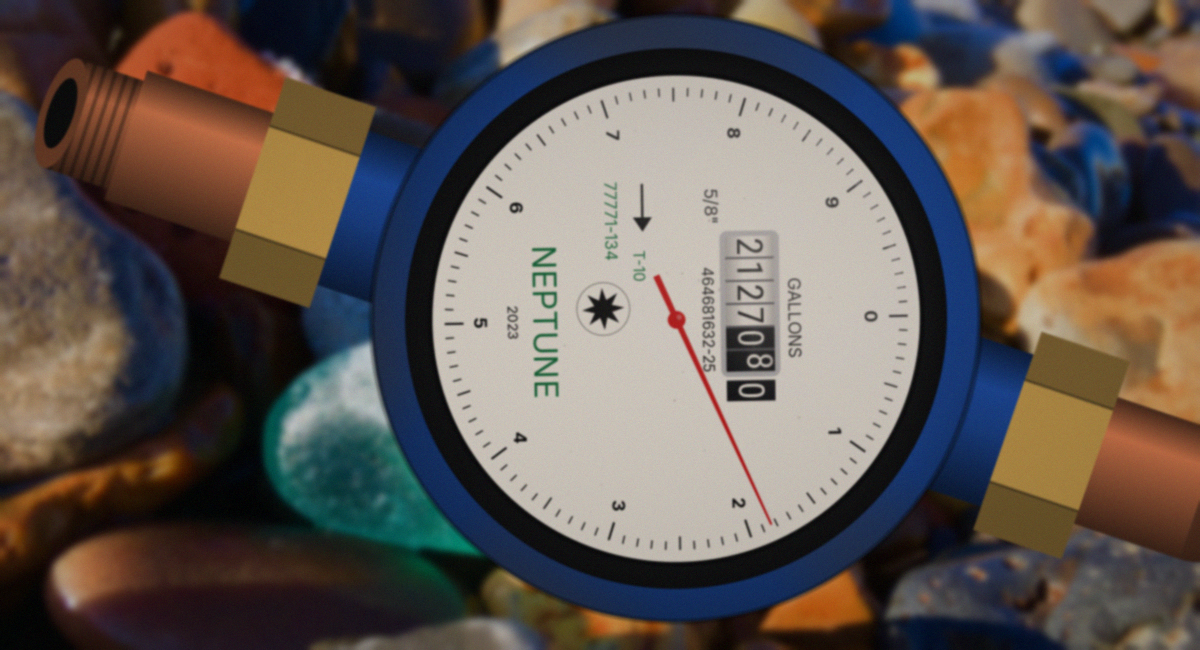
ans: {"value": 2127081.8, "unit": "gal"}
